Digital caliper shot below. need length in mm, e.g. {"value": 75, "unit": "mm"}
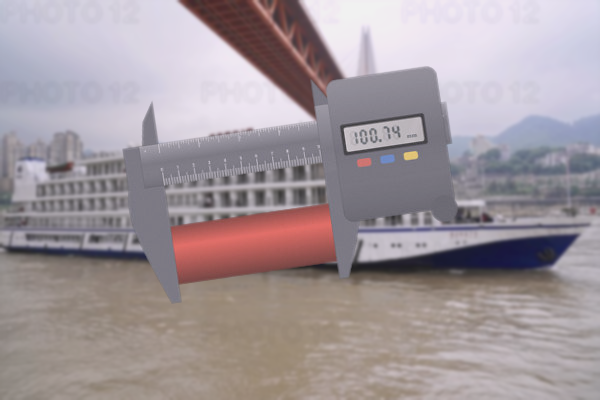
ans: {"value": 100.74, "unit": "mm"}
